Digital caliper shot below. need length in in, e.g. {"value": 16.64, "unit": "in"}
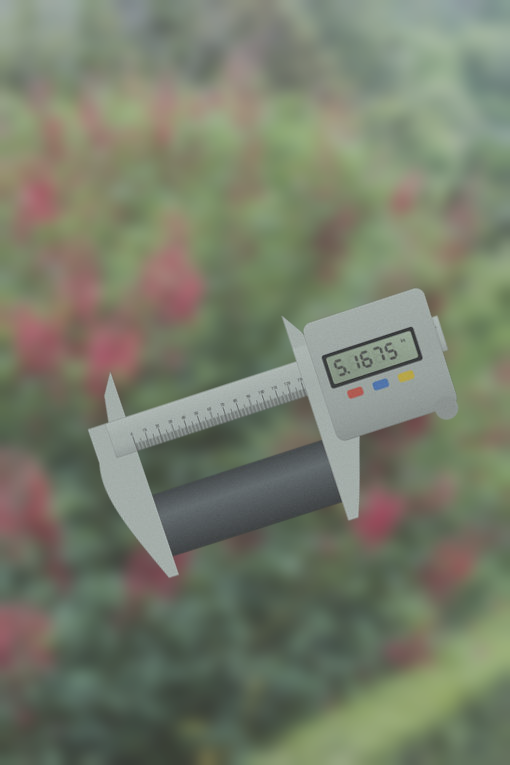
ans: {"value": 5.1675, "unit": "in"}
